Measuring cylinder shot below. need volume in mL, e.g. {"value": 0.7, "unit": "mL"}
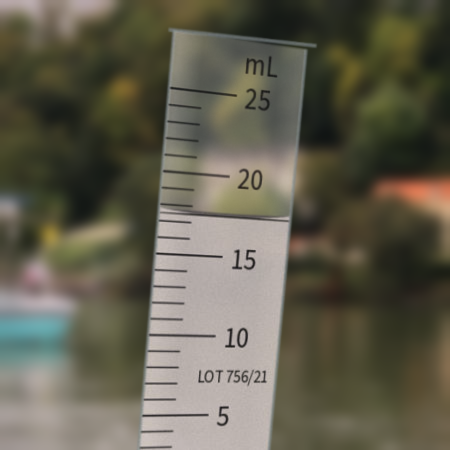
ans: {"value": 17.5, "unit": "mL"}
